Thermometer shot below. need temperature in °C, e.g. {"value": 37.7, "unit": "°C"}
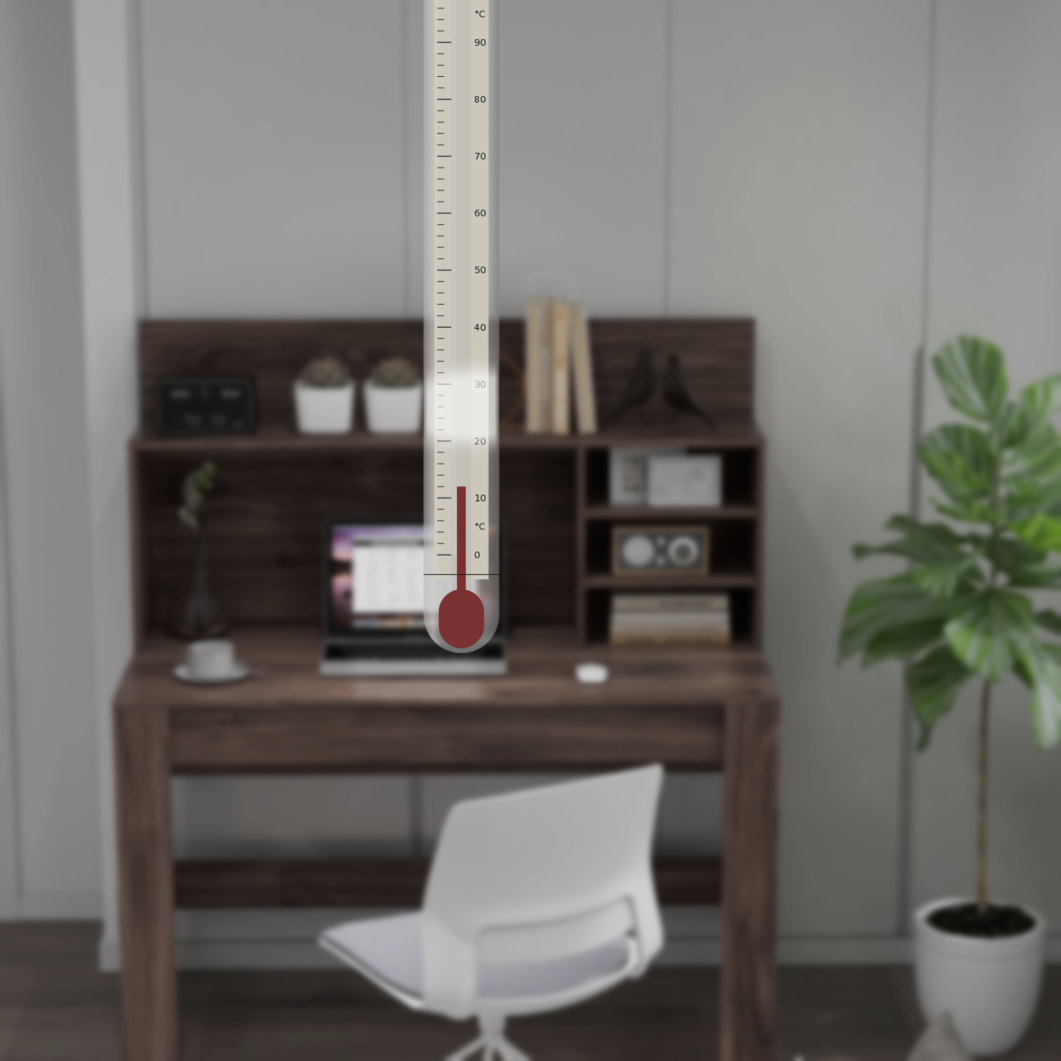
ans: {"value": 12, "unit": "°C"}
